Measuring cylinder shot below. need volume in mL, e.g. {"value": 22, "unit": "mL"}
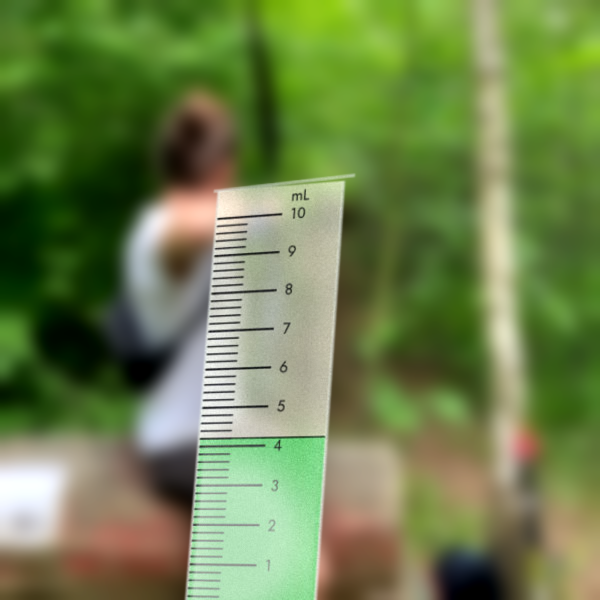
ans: {"value": 4.2, "unit": "mL"}
